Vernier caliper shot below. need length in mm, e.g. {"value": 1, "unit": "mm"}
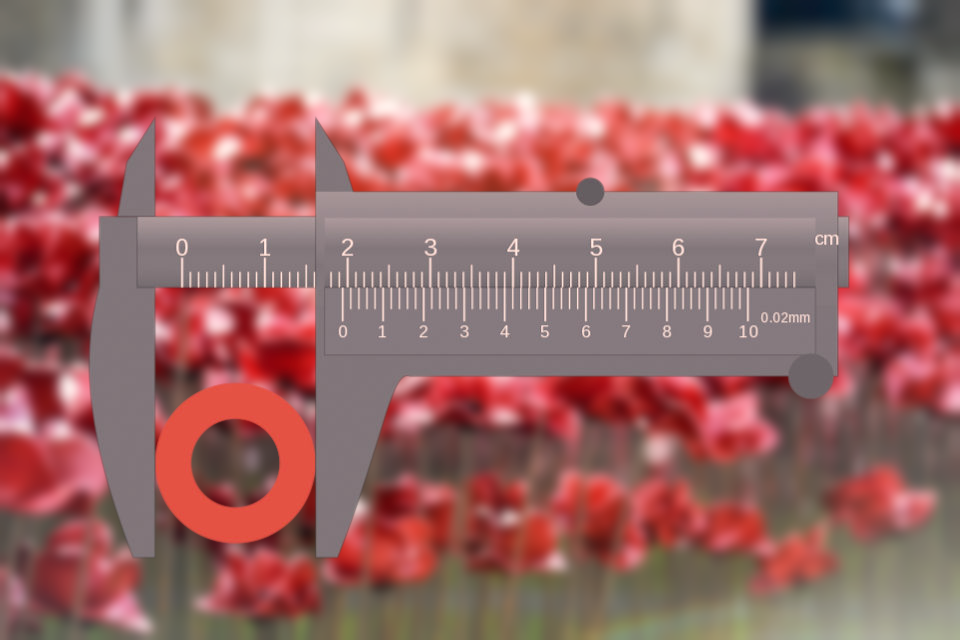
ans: {"value": 19.4, "unit": "mm"}
